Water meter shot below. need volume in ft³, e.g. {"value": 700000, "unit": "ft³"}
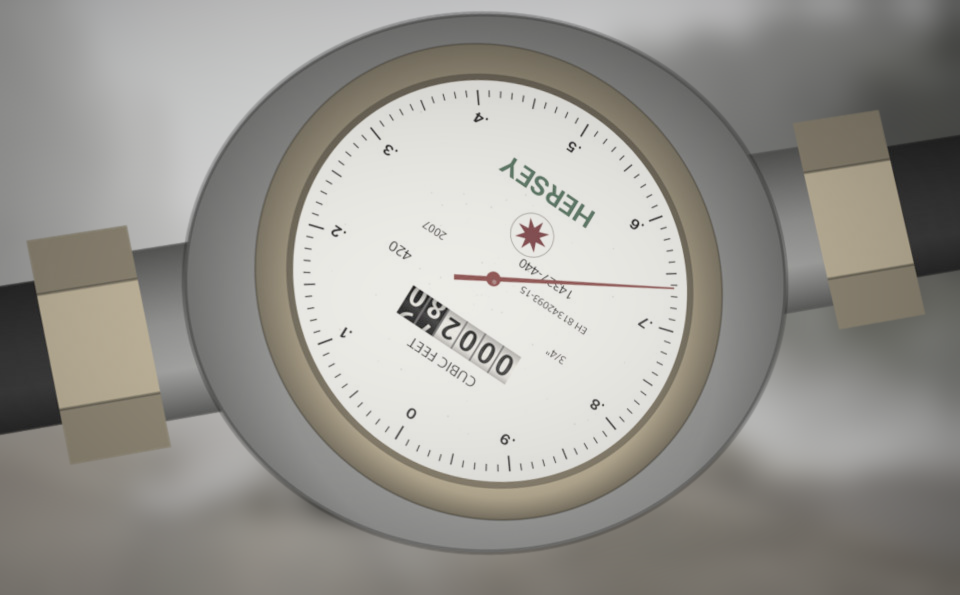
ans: {"value": 279.66, "unit": "ft³"}
